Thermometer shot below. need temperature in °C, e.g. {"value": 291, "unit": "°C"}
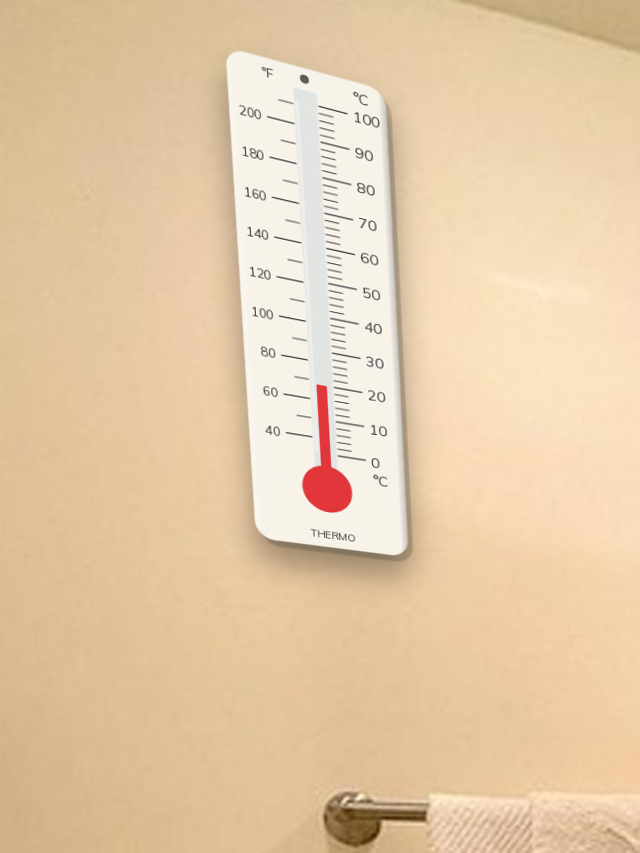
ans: {"value": 20, "unit": "°C"}
